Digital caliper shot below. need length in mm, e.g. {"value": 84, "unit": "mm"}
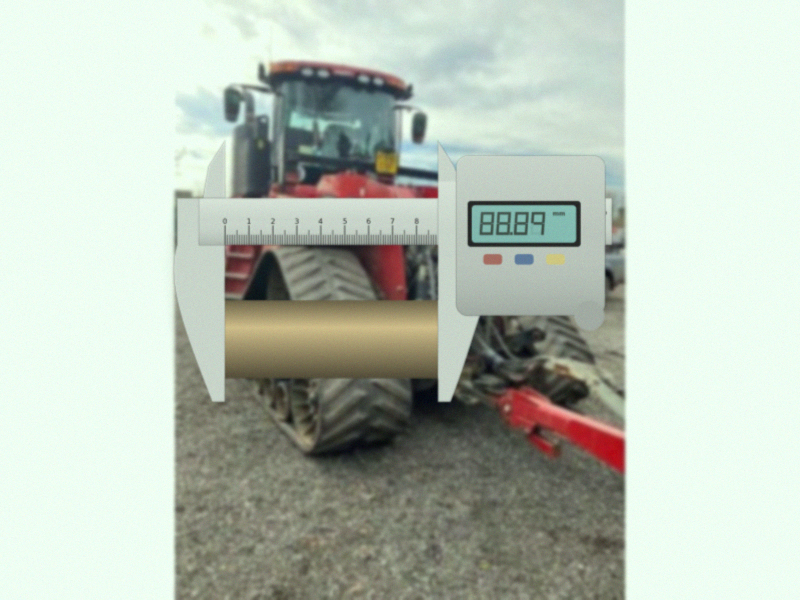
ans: {"value": 88.89, "unit": "mm"}
